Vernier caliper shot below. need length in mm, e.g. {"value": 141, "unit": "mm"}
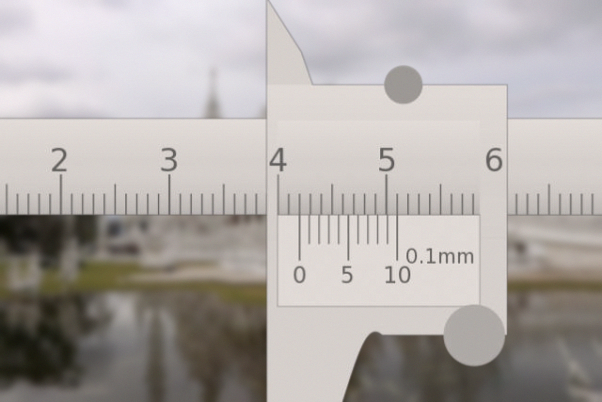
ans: {"value": 42.0, "unit": "mm"}
